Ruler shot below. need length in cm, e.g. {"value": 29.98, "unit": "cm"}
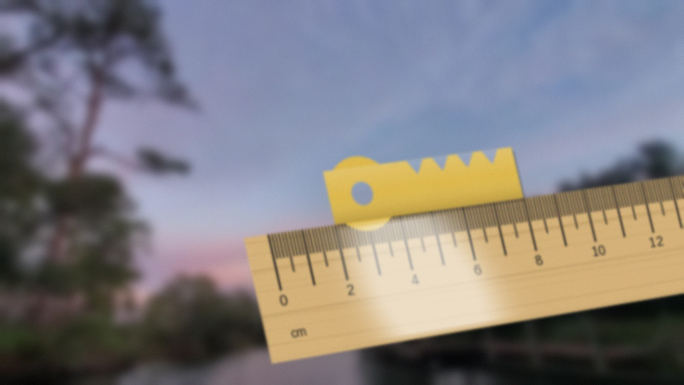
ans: {"value": 6, "unit": "cm"}
